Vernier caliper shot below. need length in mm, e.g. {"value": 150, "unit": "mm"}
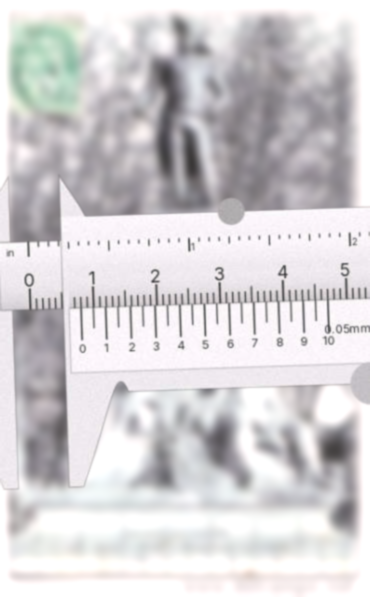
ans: {"value": 8.0, "unit": "mm"}
